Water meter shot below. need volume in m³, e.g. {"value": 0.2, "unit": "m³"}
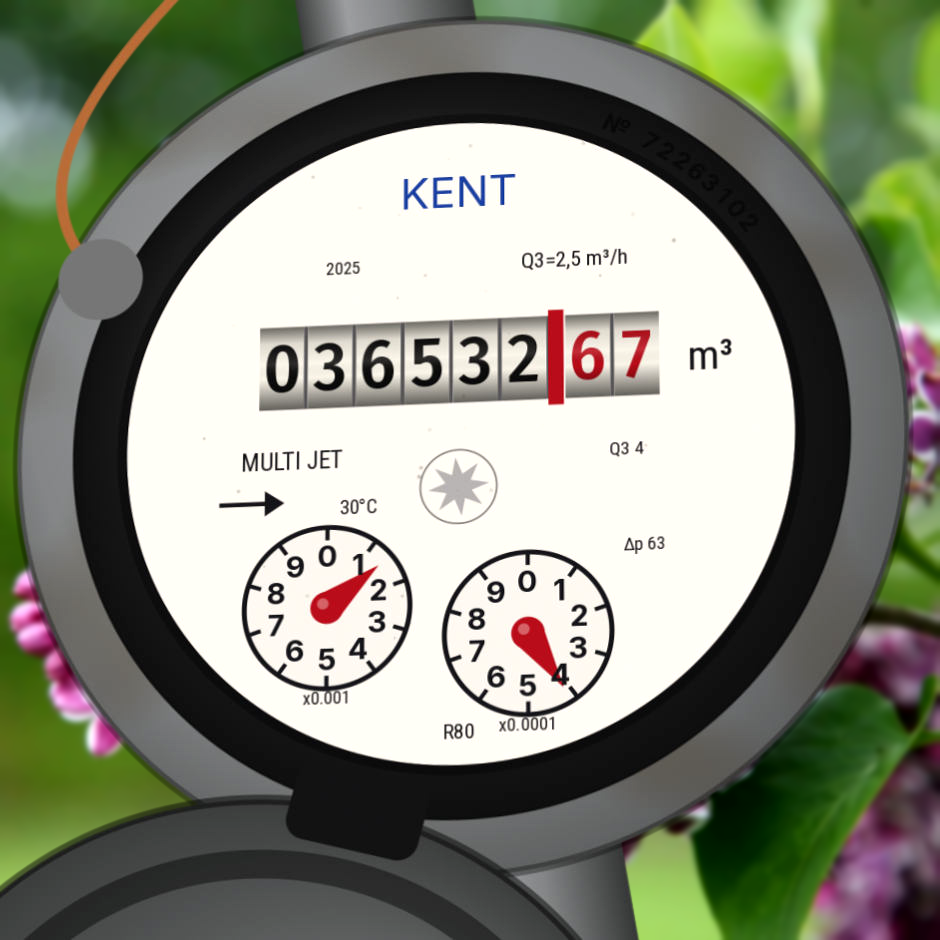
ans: {"value": 36532.6714, "unit": "m³"}
